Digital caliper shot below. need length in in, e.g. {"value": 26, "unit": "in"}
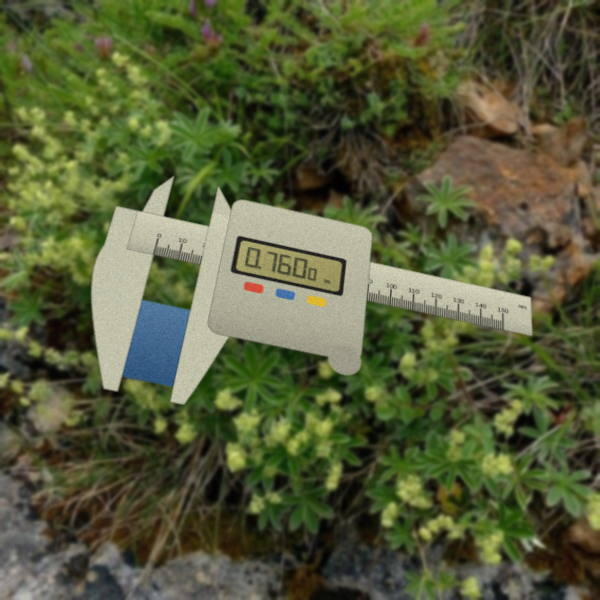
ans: {"value": 0.7600, "unit": "in"}
